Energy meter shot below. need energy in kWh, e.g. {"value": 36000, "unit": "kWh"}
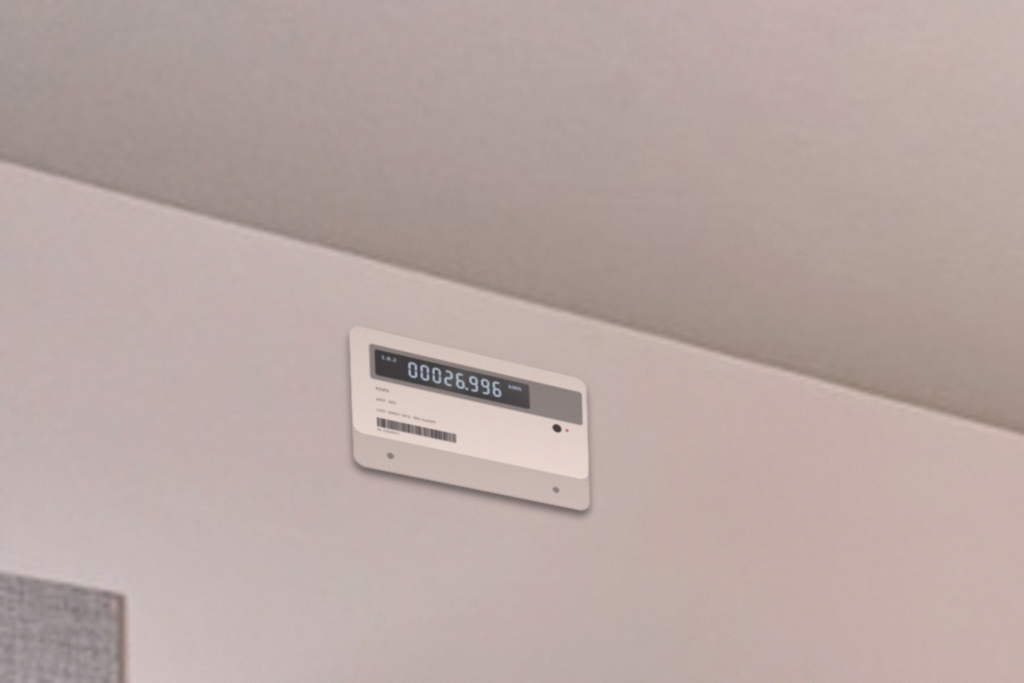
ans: {"value": 26.996, "unit": "kWh"}
